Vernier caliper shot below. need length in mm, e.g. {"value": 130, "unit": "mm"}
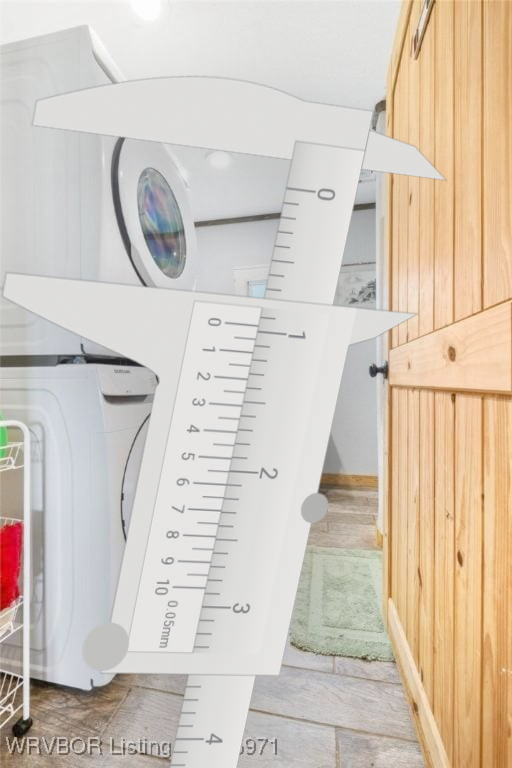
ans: {"value": 9.6, "unit": "mm"}
